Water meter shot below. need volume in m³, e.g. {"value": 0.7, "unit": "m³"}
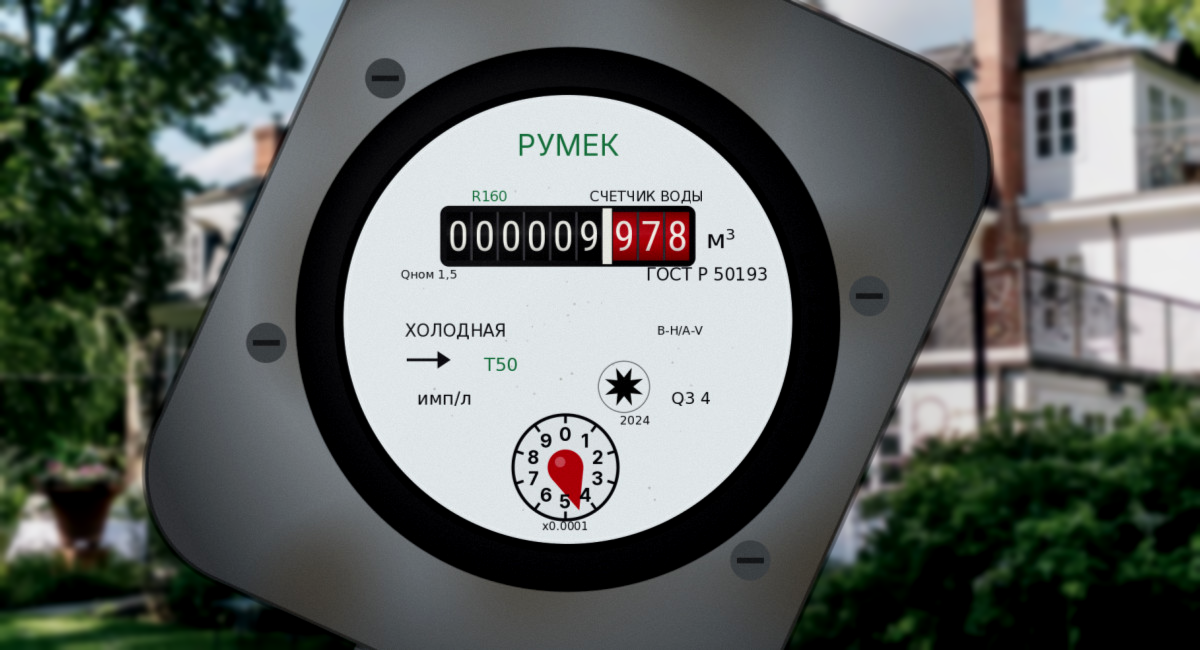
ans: {"value": 9.9784, "unit": "m³"}
